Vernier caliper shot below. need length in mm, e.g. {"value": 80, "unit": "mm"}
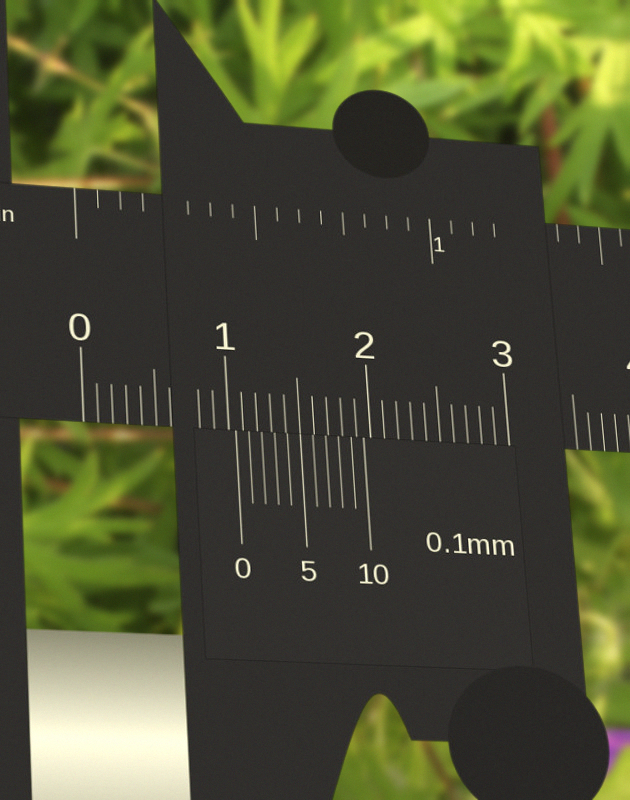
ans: {"value": 10.5, "unit": "mm"}
